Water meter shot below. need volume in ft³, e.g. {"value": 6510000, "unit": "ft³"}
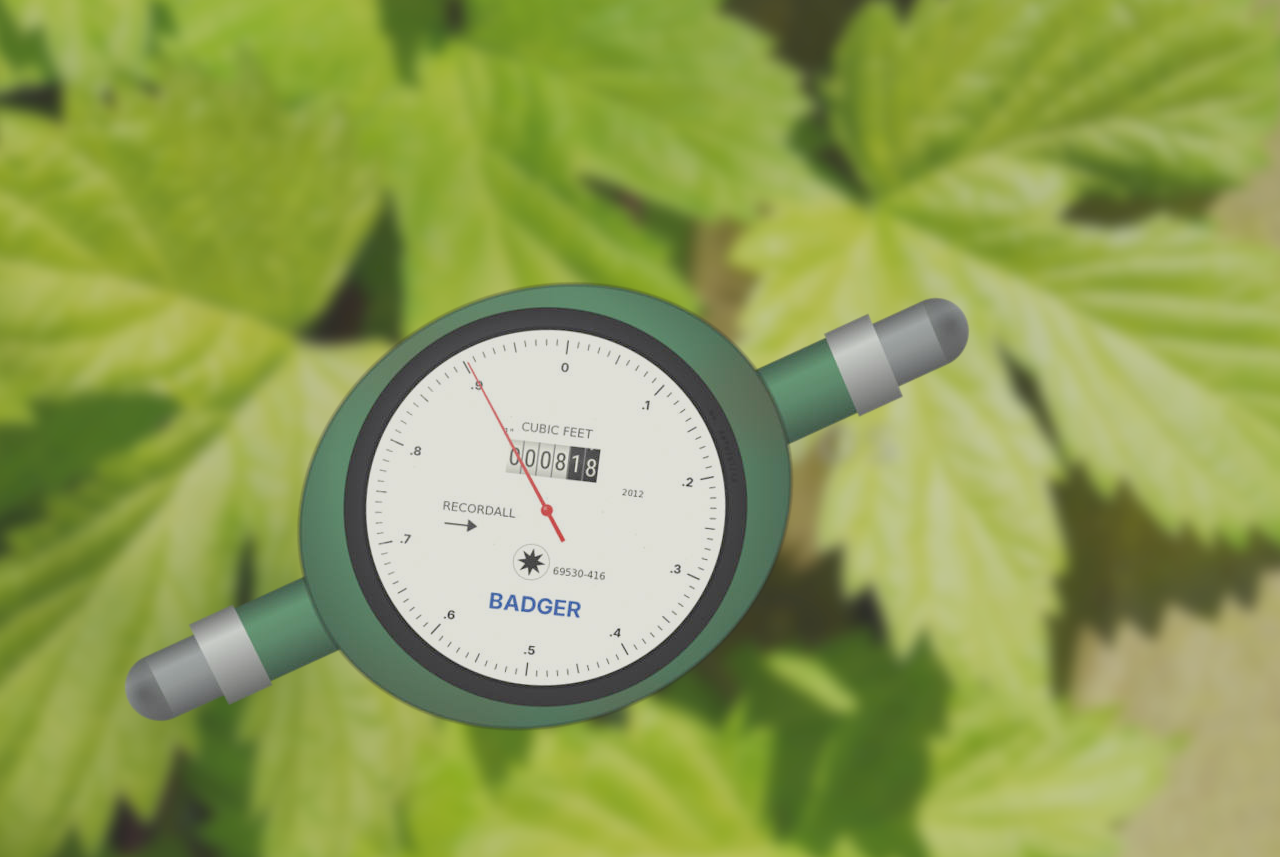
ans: {"value": 817.90, "unit": "ft³"}
